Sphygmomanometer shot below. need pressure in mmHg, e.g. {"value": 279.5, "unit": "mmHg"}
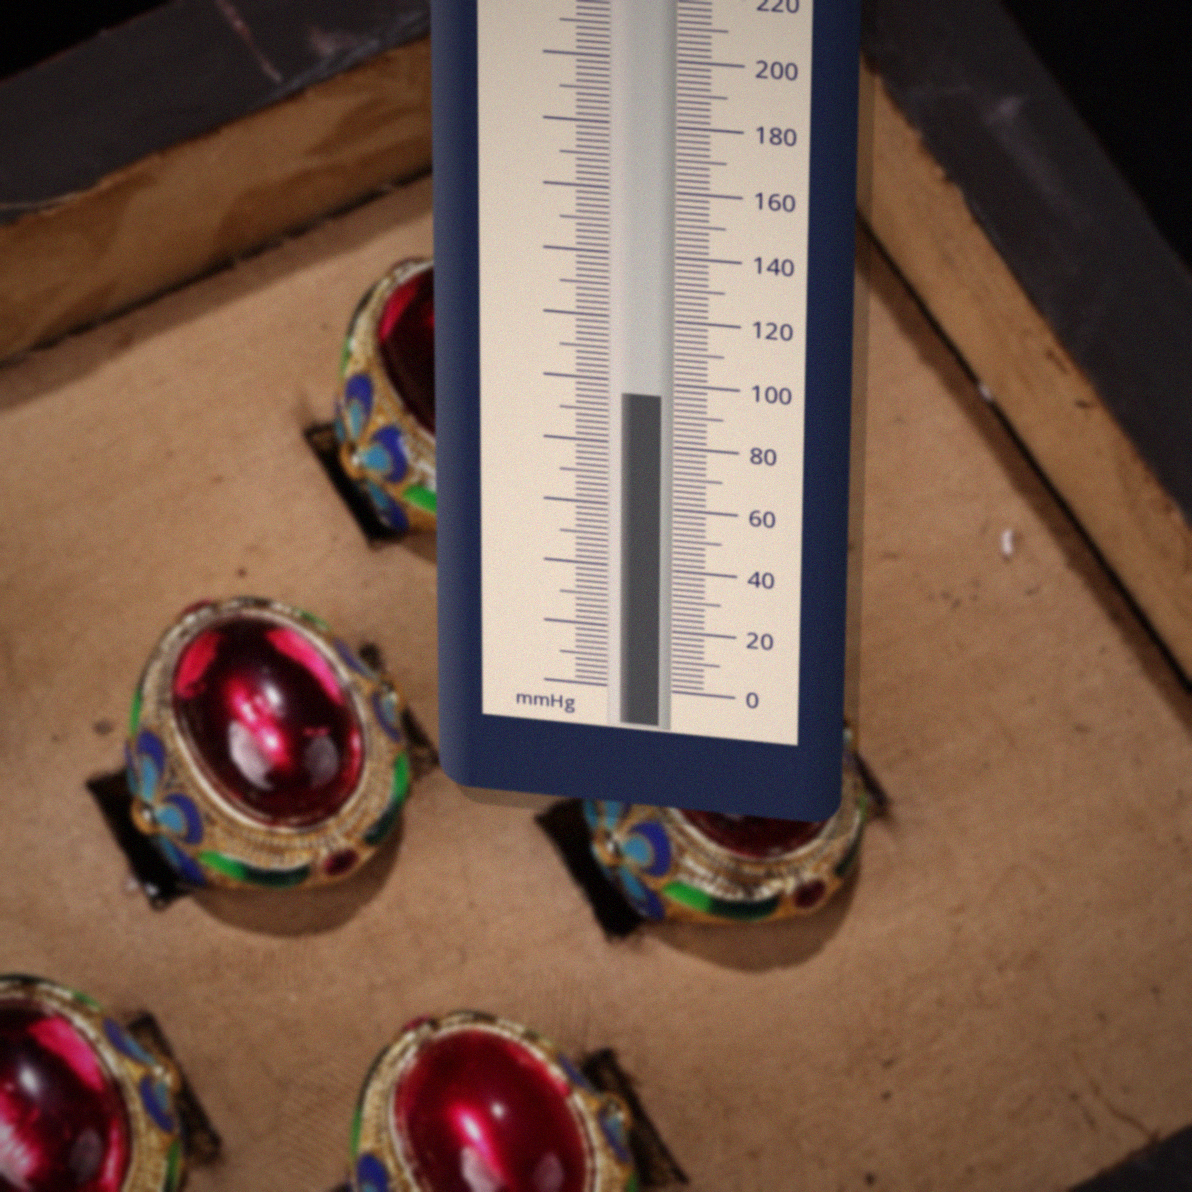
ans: {"value": 96, "unit": "mmHg"}
